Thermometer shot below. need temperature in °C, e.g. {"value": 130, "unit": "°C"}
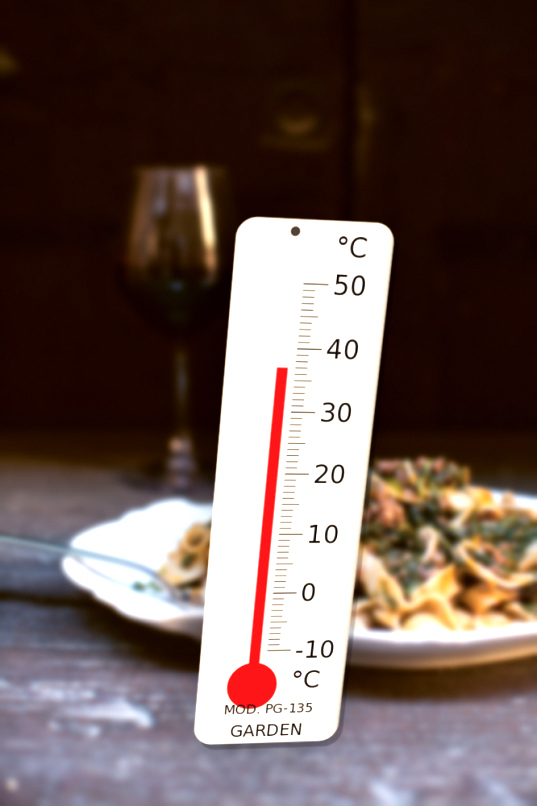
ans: {"value": 37, "unit": "°C"}
